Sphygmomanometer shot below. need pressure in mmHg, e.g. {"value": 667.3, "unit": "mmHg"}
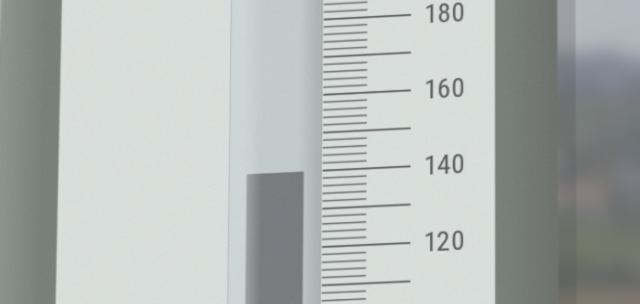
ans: {"value": 140, "unit": "mmHg"}
